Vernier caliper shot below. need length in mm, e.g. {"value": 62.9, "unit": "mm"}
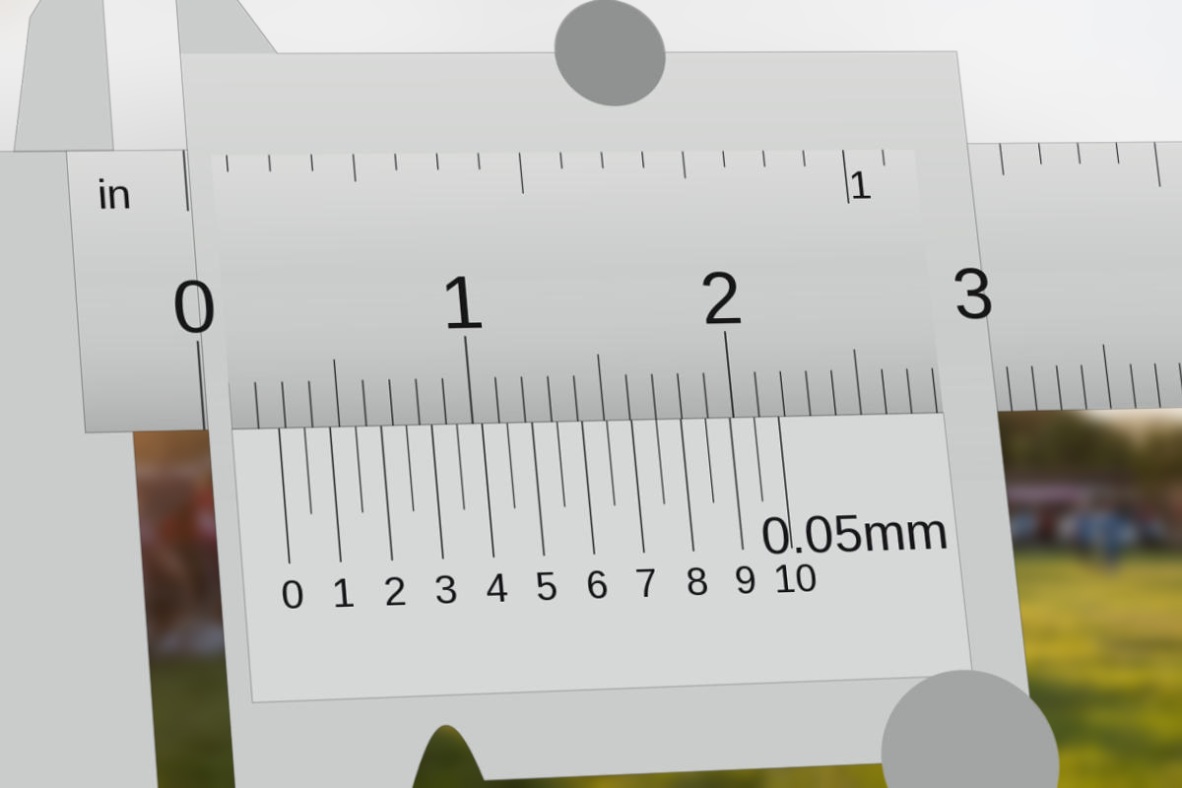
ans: {"value": 2.75, "unit": "mm"}
